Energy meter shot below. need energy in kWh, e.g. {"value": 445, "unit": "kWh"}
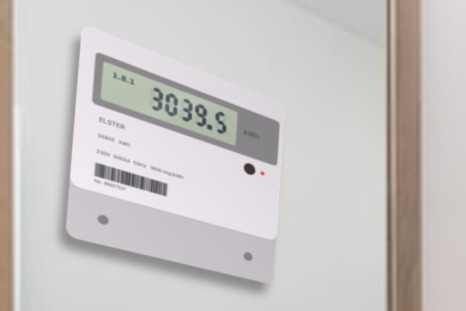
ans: {"value": 3039.5, "unit": "kWh"}
